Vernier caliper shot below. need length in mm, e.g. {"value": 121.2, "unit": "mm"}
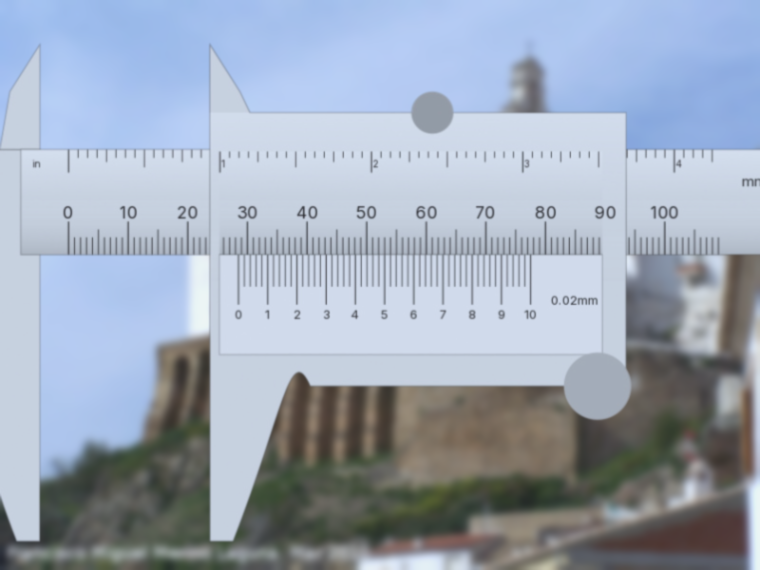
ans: {"value": 28.5, "unit": "mm"}
